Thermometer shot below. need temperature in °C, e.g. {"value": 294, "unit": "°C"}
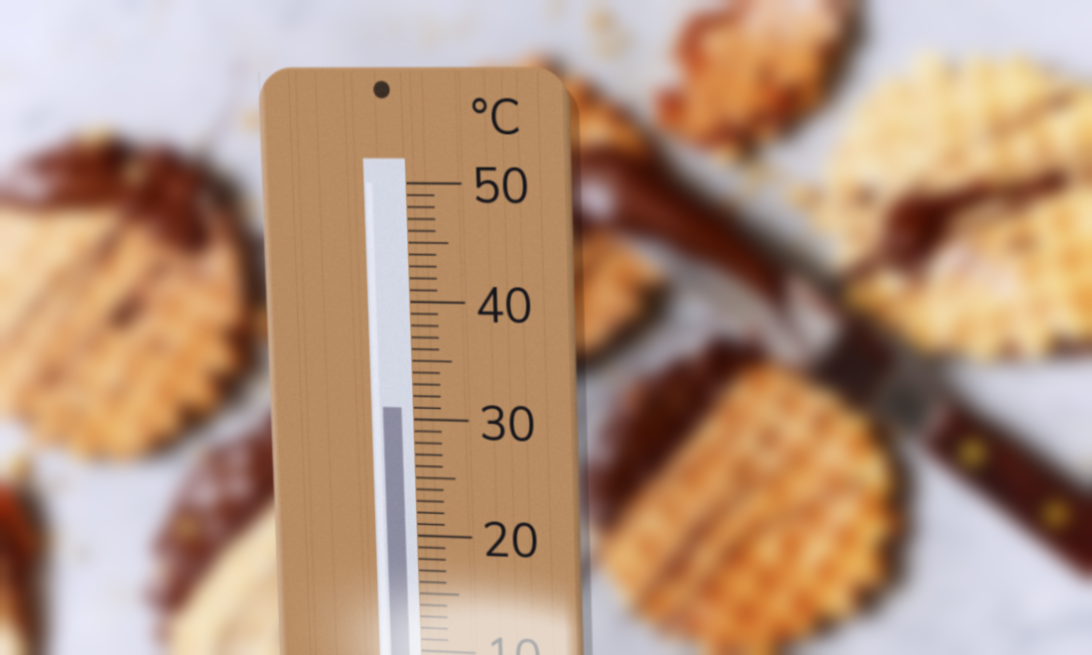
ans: {"value": 31, "unit": "°C"}
